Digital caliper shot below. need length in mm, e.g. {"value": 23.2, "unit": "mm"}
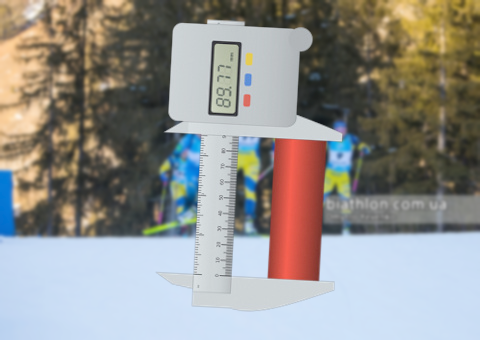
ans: {"value": 89.77, "unit": "mm"}
